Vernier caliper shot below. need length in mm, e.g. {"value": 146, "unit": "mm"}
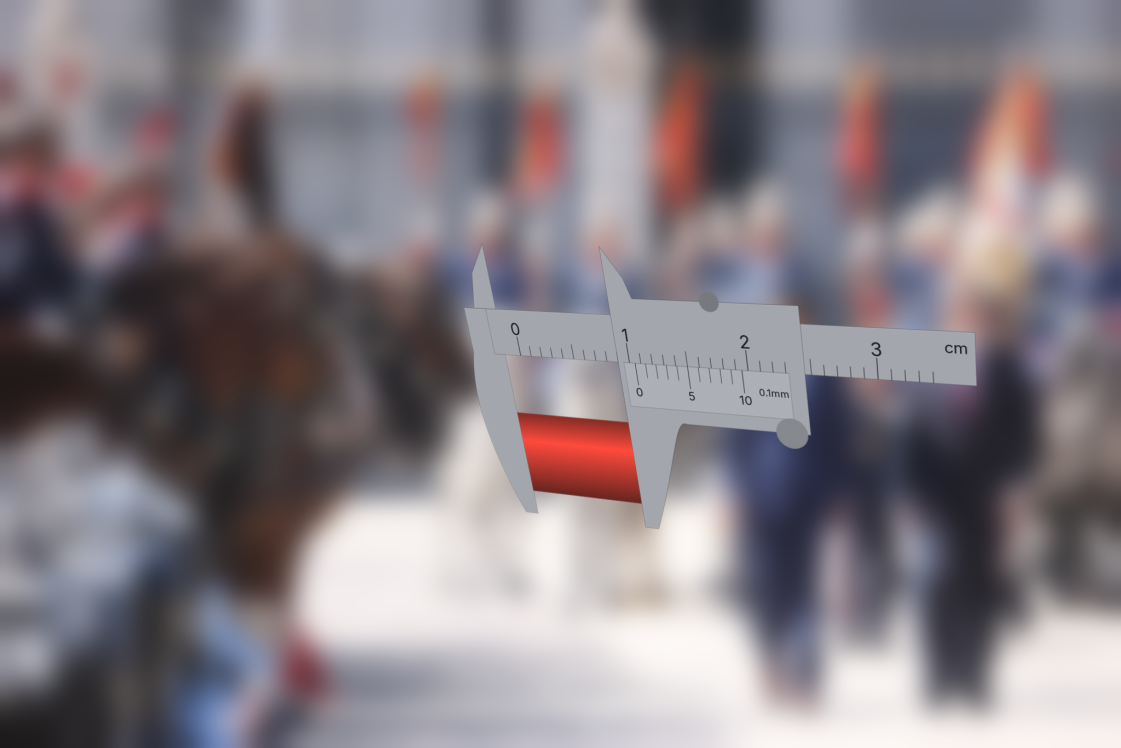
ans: {"value": 10.5, "unit": "mm"}
